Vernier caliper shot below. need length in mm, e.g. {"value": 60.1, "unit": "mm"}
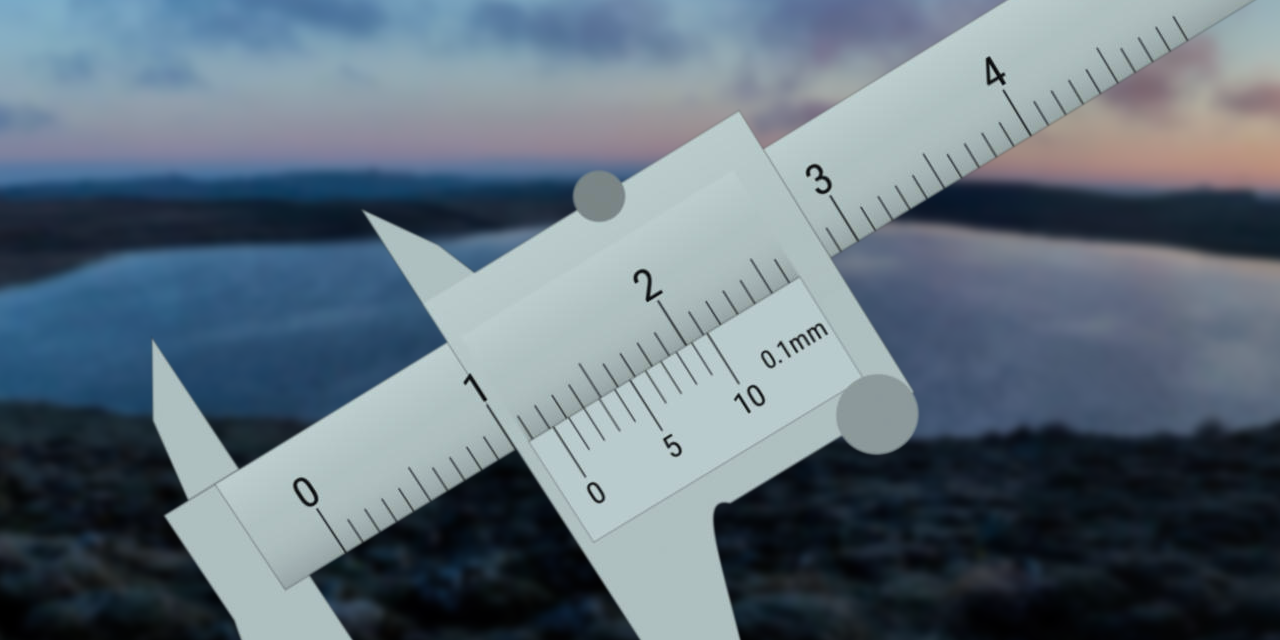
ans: {"value": 12.2, "unit": "mm"}
